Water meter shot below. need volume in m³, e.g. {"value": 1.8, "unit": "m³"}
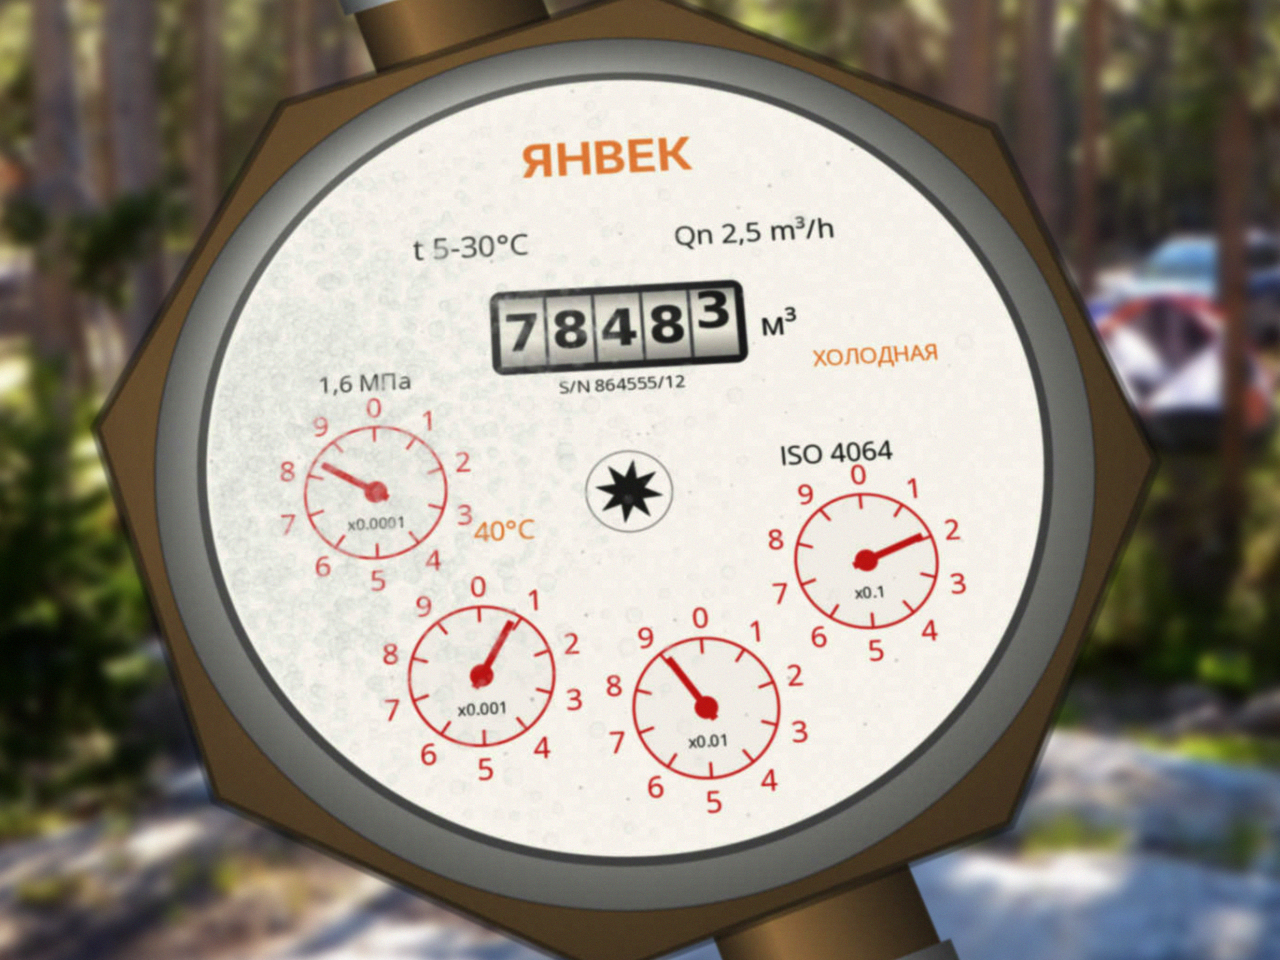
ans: {"value": 78483.1908, "unit": "m³"}
